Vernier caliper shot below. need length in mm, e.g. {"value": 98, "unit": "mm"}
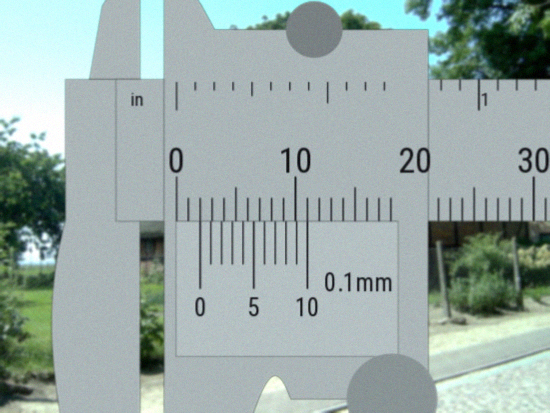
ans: {"value": 2.0, "unit": "mm"}
